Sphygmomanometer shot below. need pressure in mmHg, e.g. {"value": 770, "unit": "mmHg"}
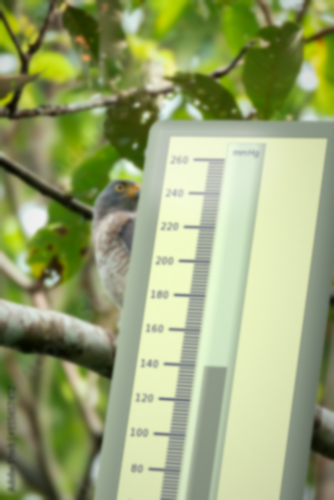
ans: {"value": 140, "unit": "mmHg"}
